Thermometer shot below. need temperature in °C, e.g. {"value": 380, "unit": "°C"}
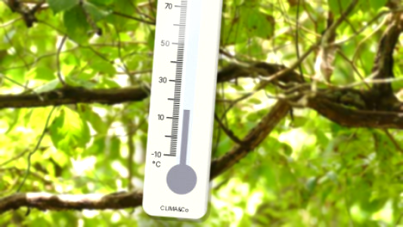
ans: {"value": 15, "unit": "°C"}
